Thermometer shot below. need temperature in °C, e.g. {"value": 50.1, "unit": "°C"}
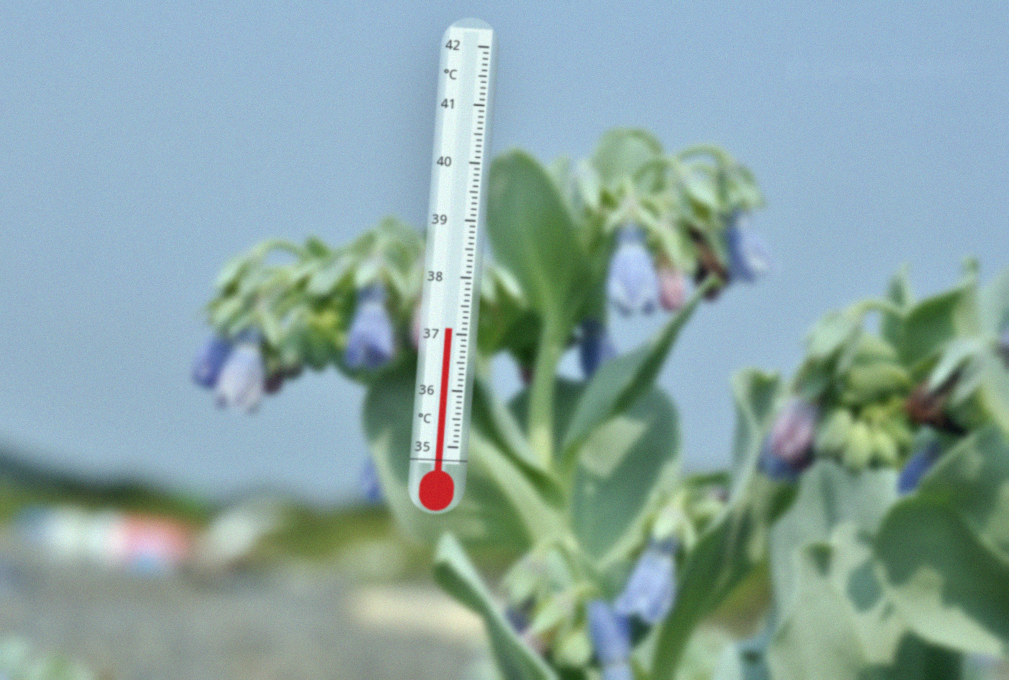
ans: {"value": 37.1, "unit": "°C"}
